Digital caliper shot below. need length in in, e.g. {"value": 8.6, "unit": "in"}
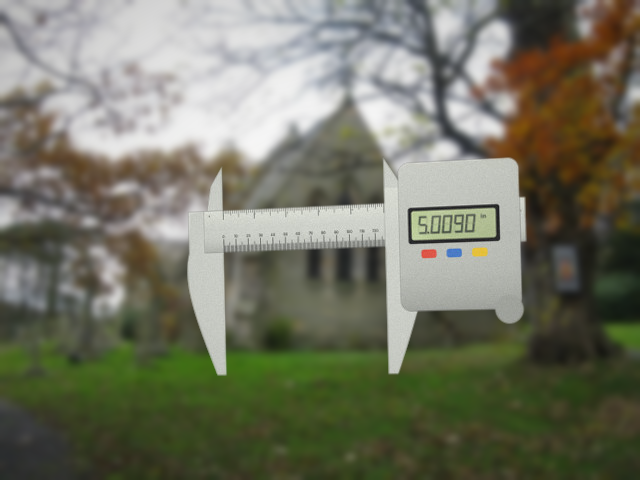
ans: {"value": 5.0090, "unit": "in"}
